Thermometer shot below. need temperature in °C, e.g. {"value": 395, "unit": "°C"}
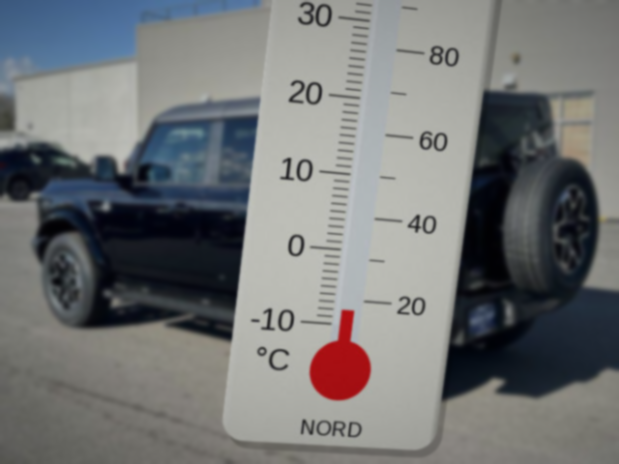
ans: {"value": -8, "unit": "°C"}
